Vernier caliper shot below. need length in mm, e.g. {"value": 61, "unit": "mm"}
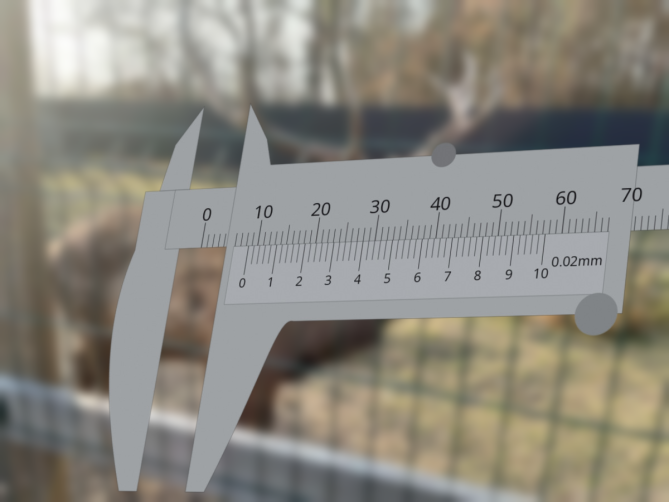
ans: {"value": 8.4, "unit": "mm"}
